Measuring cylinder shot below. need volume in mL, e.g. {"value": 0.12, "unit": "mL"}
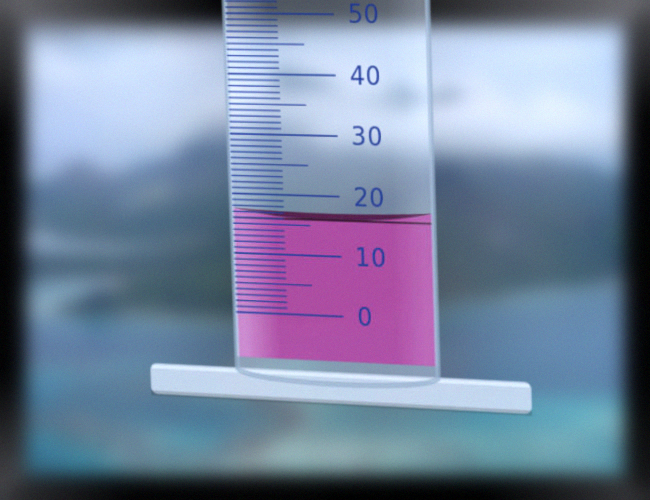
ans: {"value": 16, "unit": "mL"}
